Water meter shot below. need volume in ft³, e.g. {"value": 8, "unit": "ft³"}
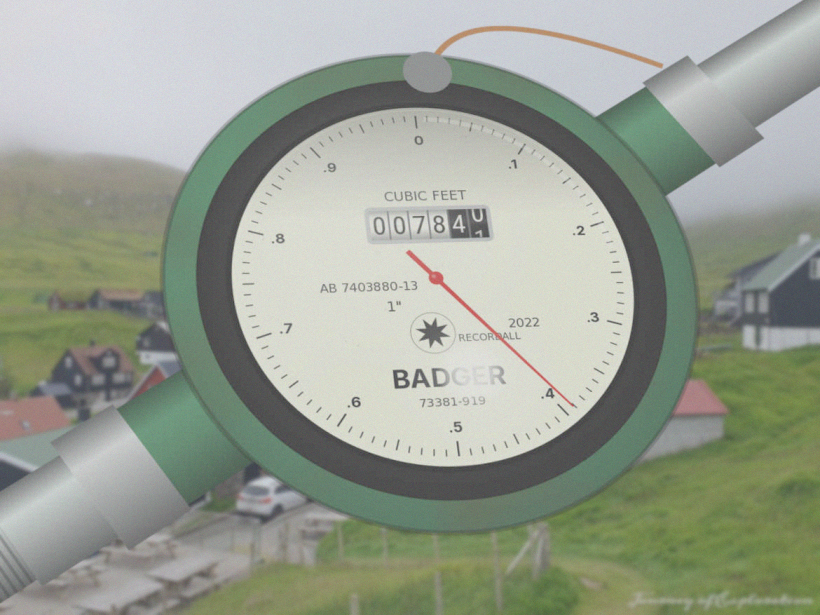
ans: {"value": 7840.39, "unit": "ft³"}
